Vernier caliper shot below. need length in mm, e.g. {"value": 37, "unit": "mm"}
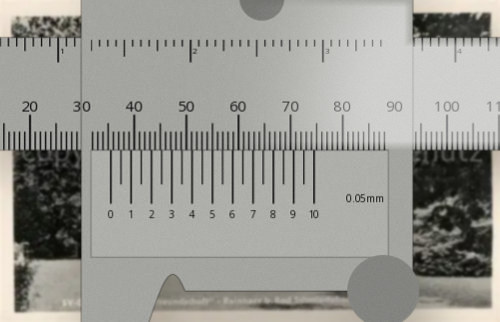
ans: {"value": 35.5, "unit": "mm"}
